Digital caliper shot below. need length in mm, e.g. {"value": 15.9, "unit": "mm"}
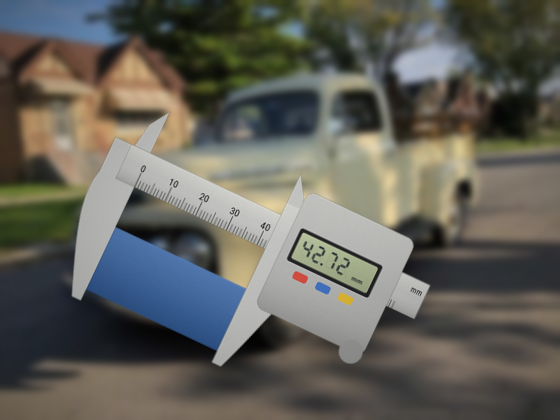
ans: {"value": 42.72, "unit": "mm"}
